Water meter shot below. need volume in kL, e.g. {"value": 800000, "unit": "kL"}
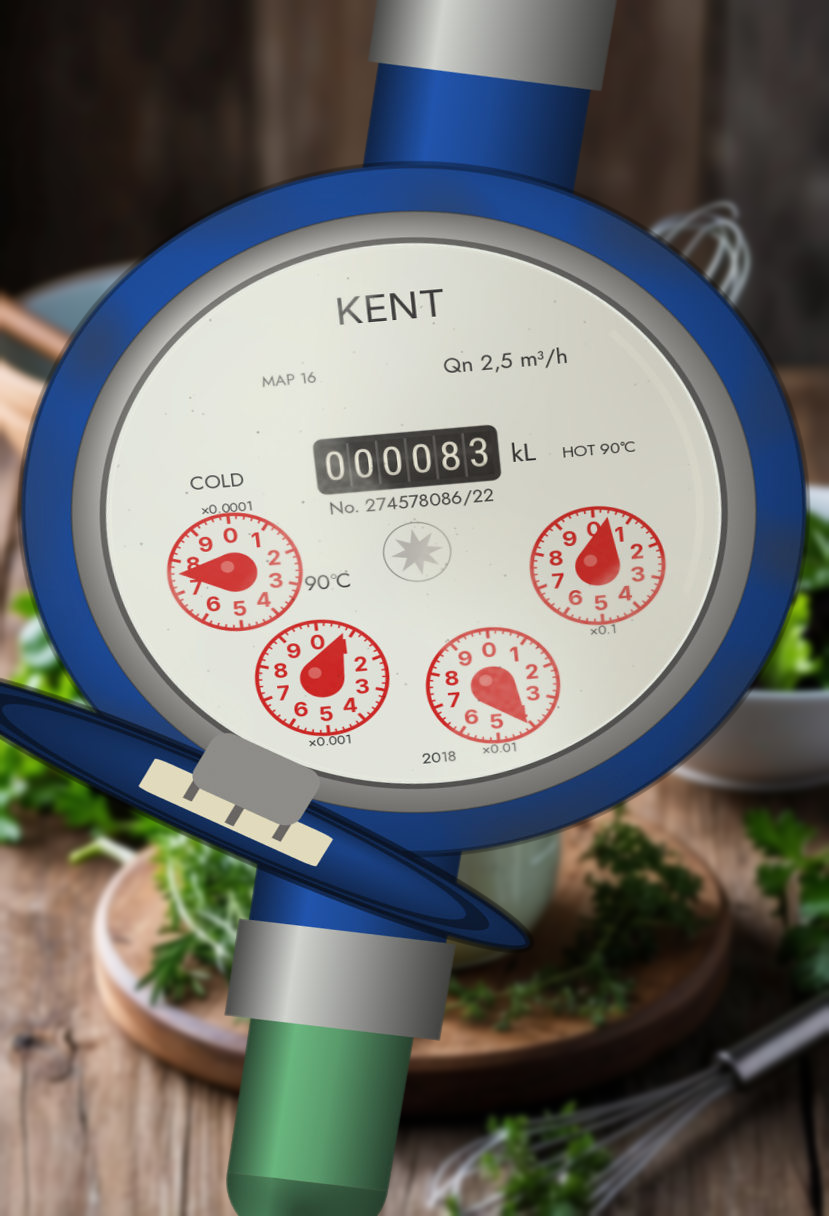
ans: {"value": 83.0407, "unit": "kL"}
